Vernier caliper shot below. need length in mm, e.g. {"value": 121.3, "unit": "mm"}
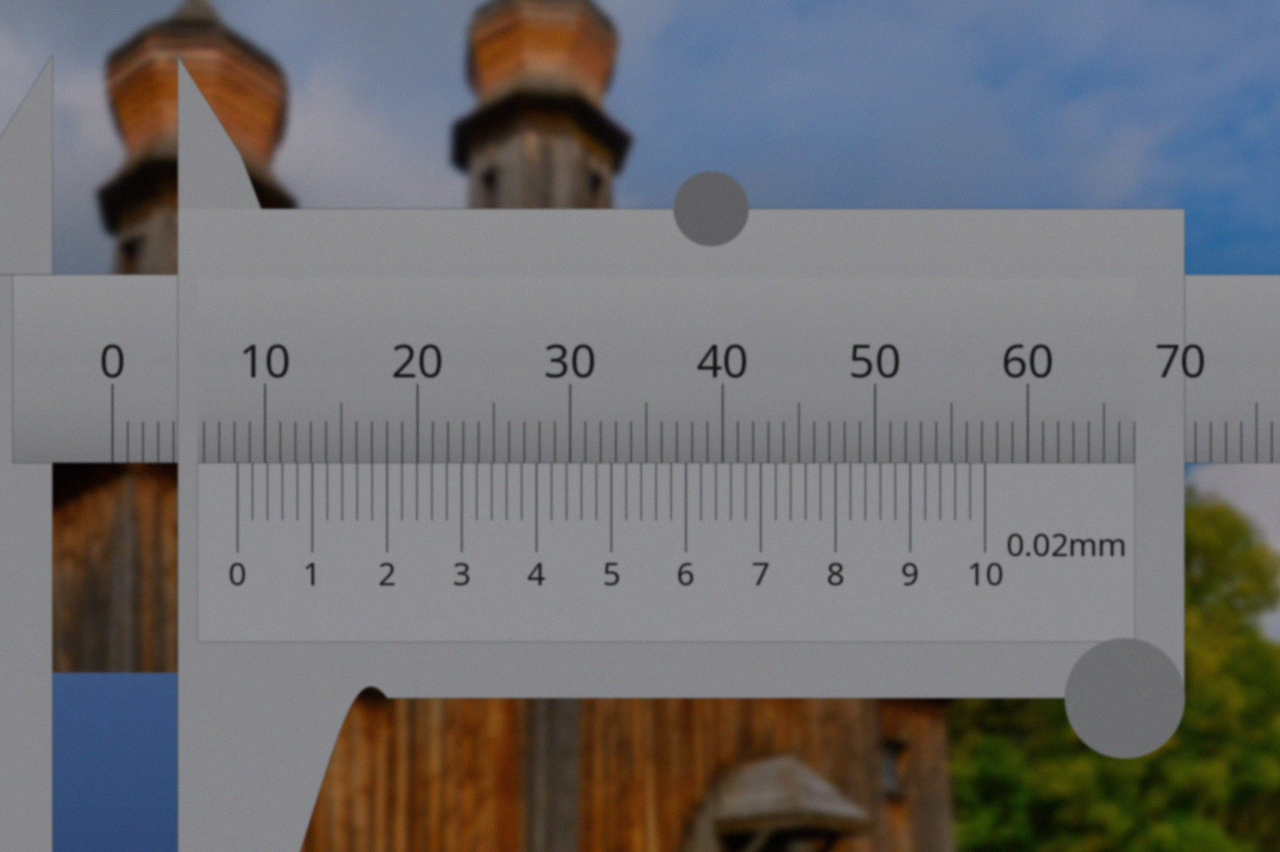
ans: {"value": 8.2, "unit": "mm"}
